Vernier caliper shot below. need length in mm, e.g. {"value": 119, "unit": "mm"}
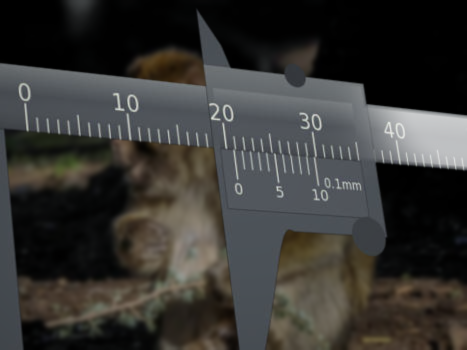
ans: {"value": 20.8, "unit": "mm"}
